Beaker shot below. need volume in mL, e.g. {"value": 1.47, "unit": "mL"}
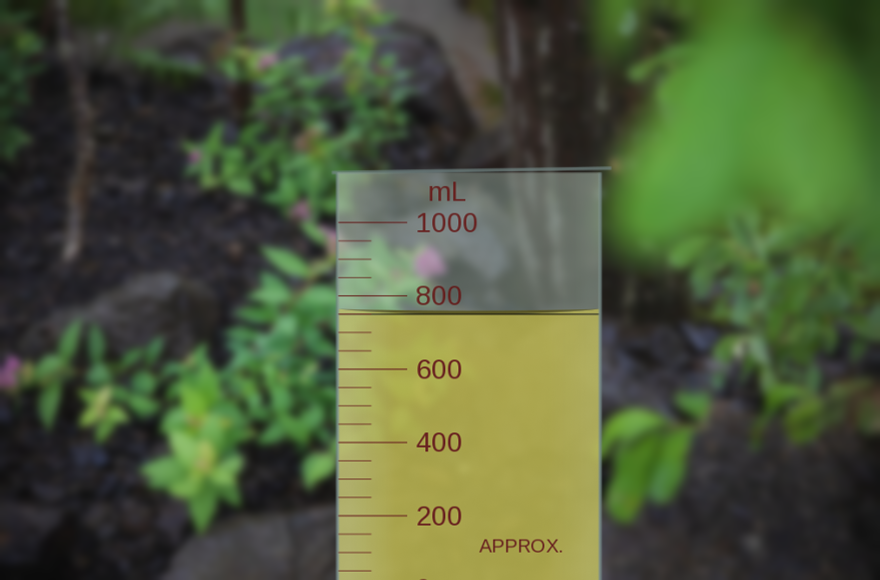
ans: {"value": 750, "unit": "mL"}
